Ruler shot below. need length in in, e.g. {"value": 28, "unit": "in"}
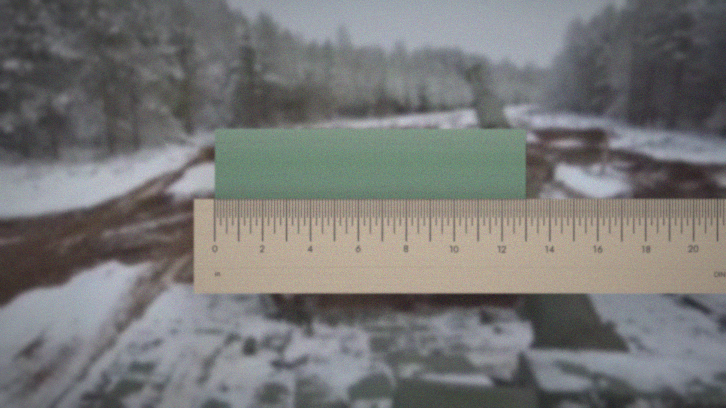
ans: {"value": 13, "unit": "in"}
